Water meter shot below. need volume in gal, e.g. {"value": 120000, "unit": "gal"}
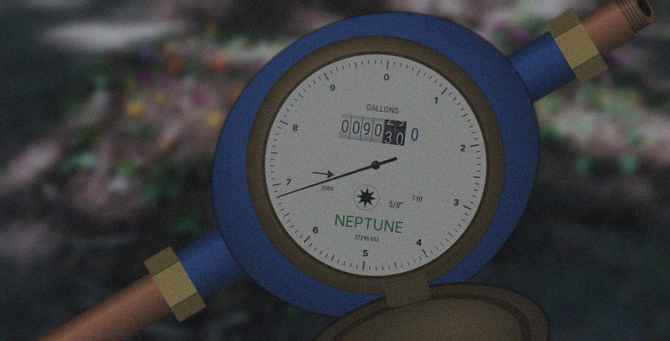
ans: {"value": 90296.8, "unit": "gal"}
